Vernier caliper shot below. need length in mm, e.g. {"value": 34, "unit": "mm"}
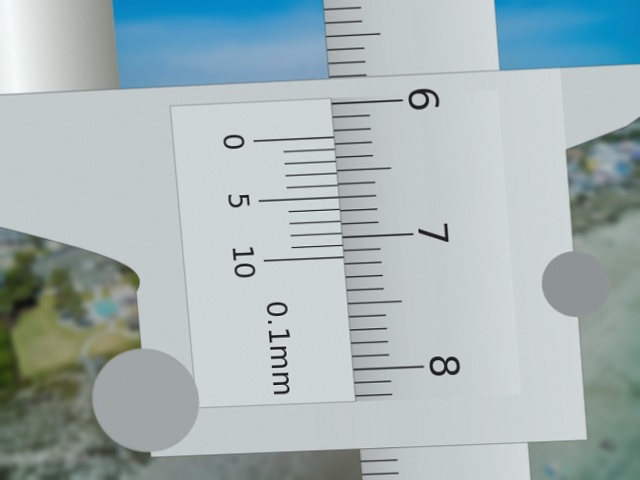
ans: {"value": 62.5, "unit": "mm"}
